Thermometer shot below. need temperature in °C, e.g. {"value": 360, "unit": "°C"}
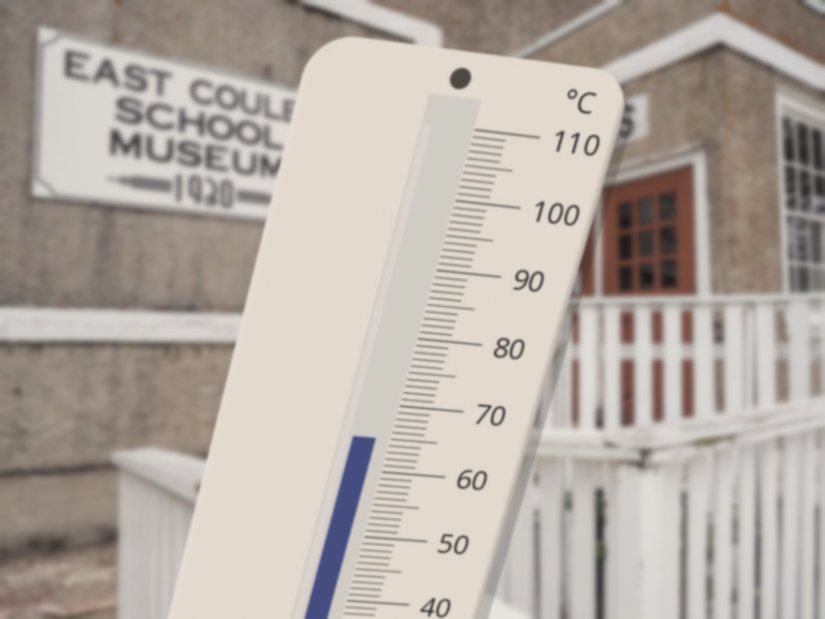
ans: {"value": 65, "unit": "°C"}
